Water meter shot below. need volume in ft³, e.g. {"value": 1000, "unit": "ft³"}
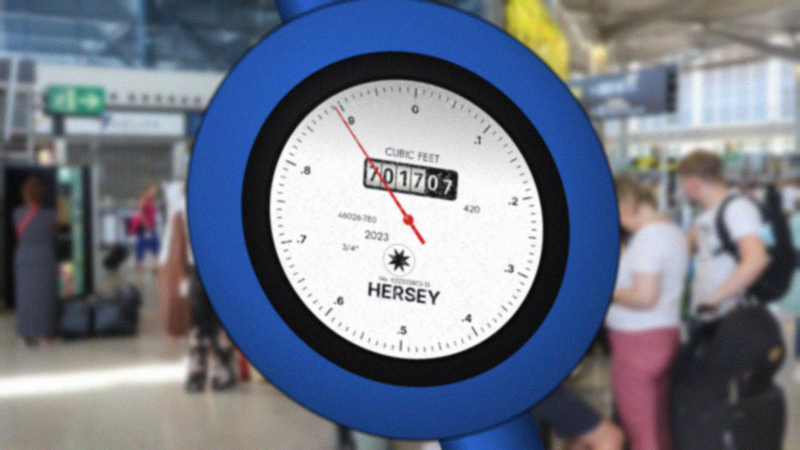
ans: {"value": 701706.89, "unit": "ft³"}
